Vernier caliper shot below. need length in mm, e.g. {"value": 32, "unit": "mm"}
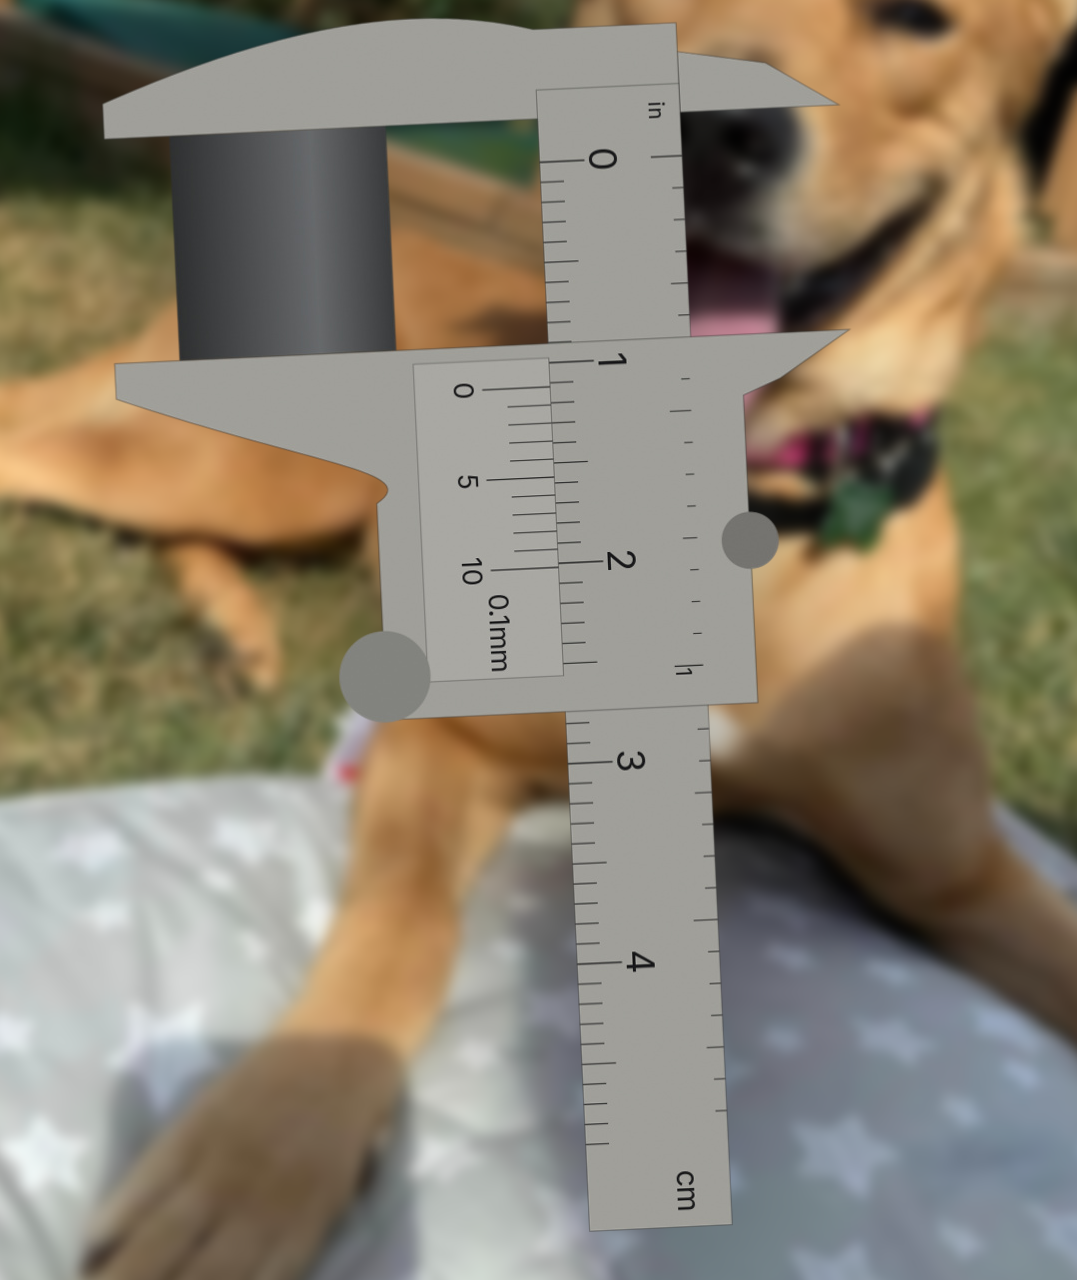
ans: {"value": 11.2, "unit": "mm"}
